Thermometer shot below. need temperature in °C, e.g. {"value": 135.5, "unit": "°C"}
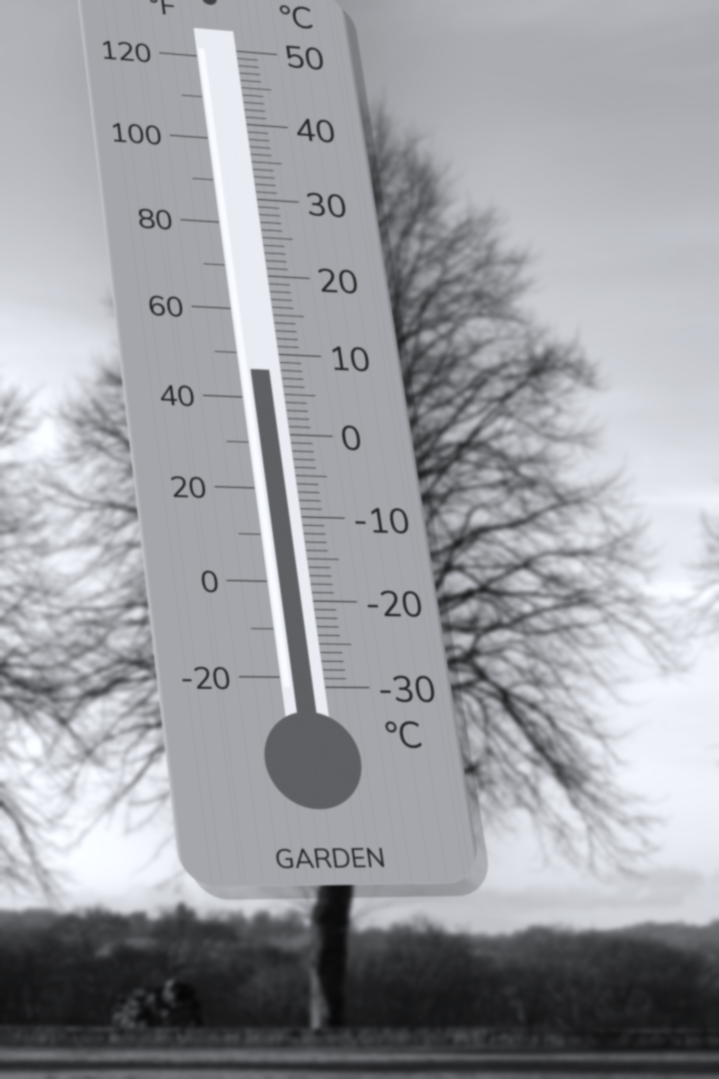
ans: {"value": 8, "unit": "°C"}
